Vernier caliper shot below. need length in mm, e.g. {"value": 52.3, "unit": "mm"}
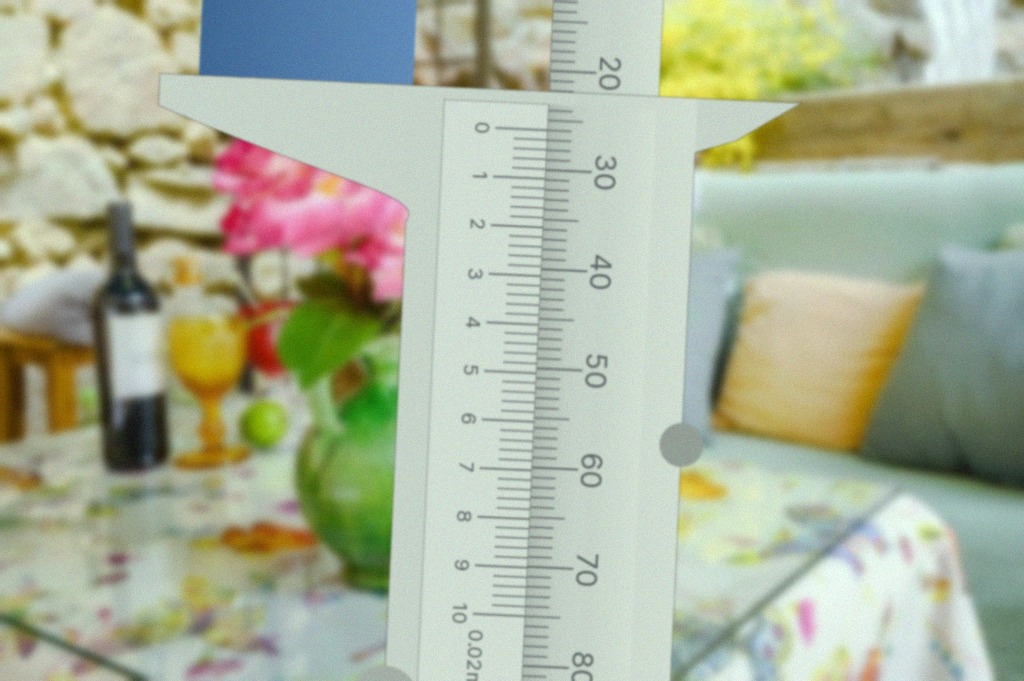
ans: {"value": 26.0, "unit": "mm"}
